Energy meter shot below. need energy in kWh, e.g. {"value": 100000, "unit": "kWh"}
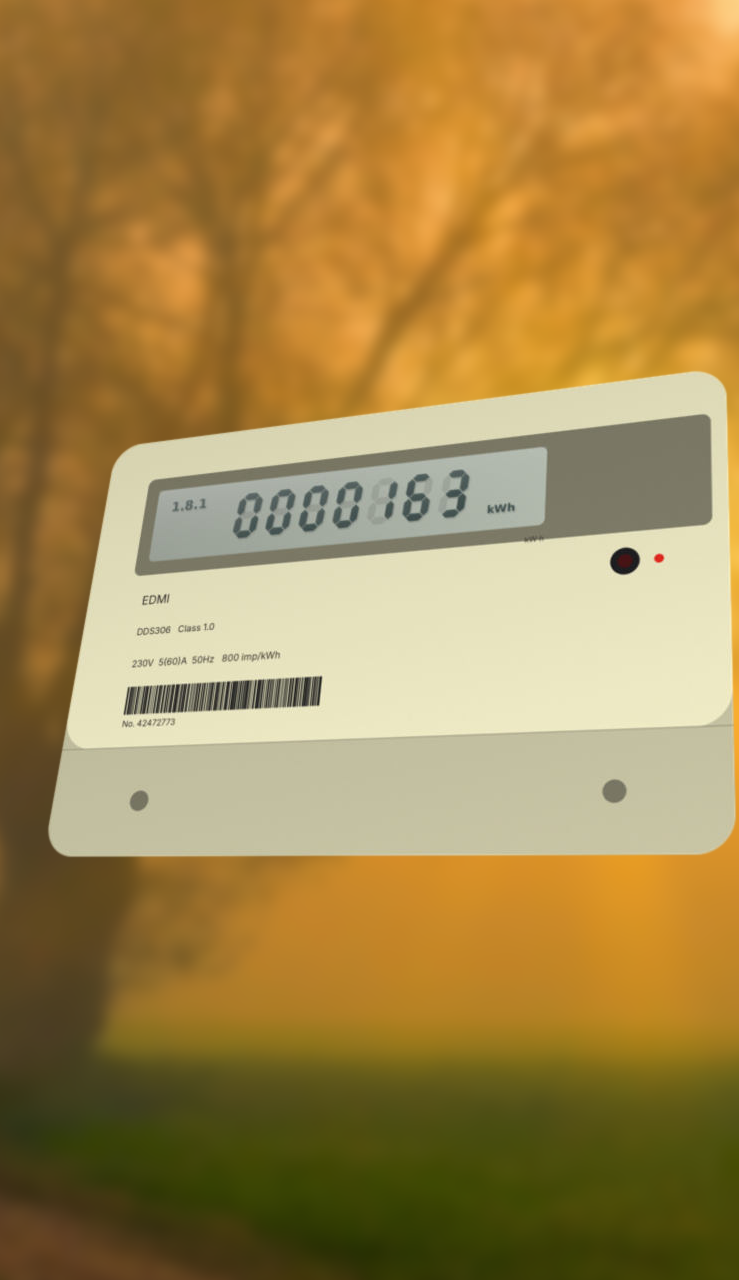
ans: {"value": 163, "unit": "kWh"}
